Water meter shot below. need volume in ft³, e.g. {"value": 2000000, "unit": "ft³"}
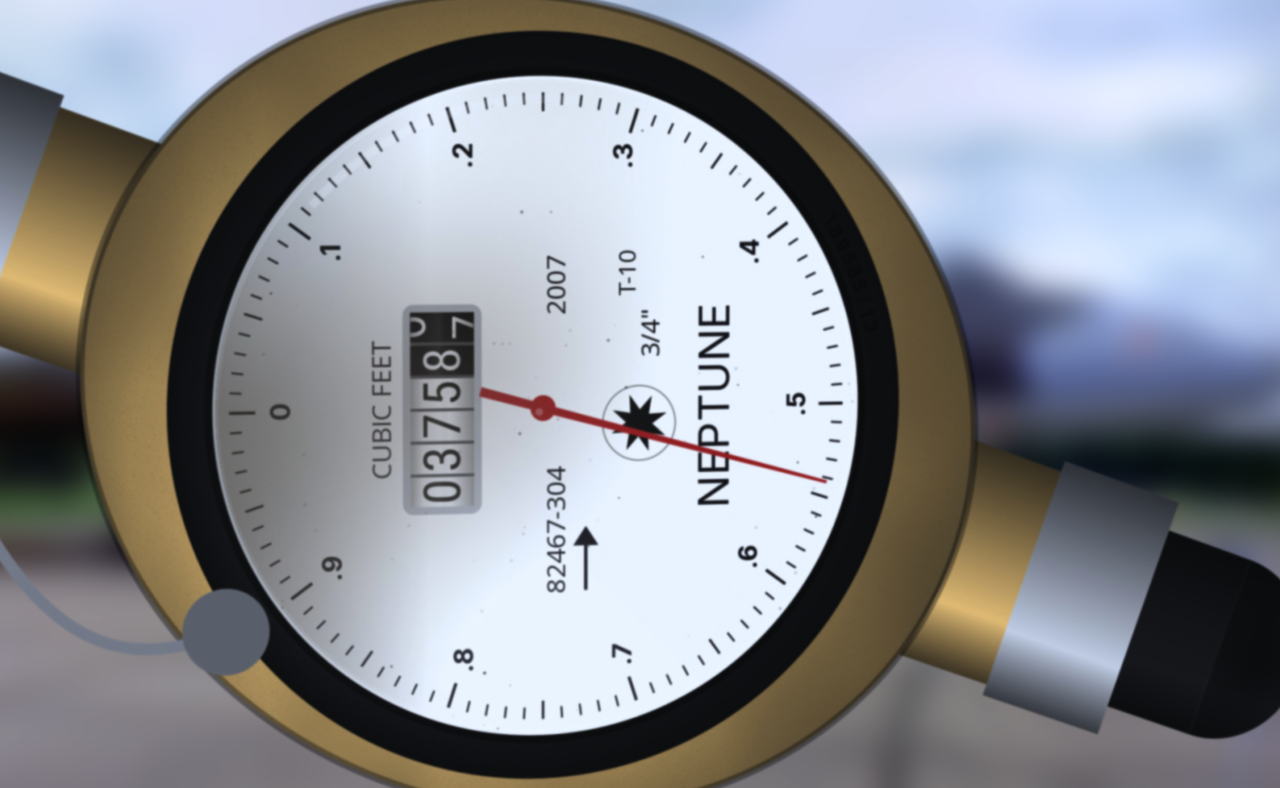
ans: {"value": 37586.54, "unit": "ft³"}
